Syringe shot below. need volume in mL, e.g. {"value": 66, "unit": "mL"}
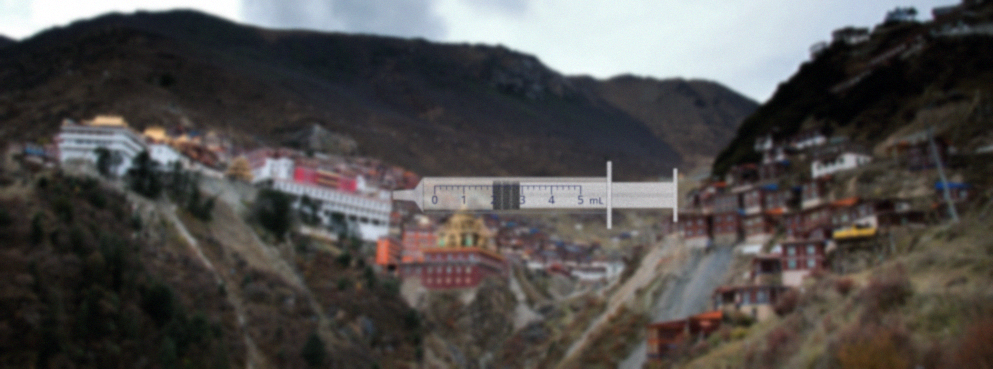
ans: {"value": 2, "unit": "mL"}
